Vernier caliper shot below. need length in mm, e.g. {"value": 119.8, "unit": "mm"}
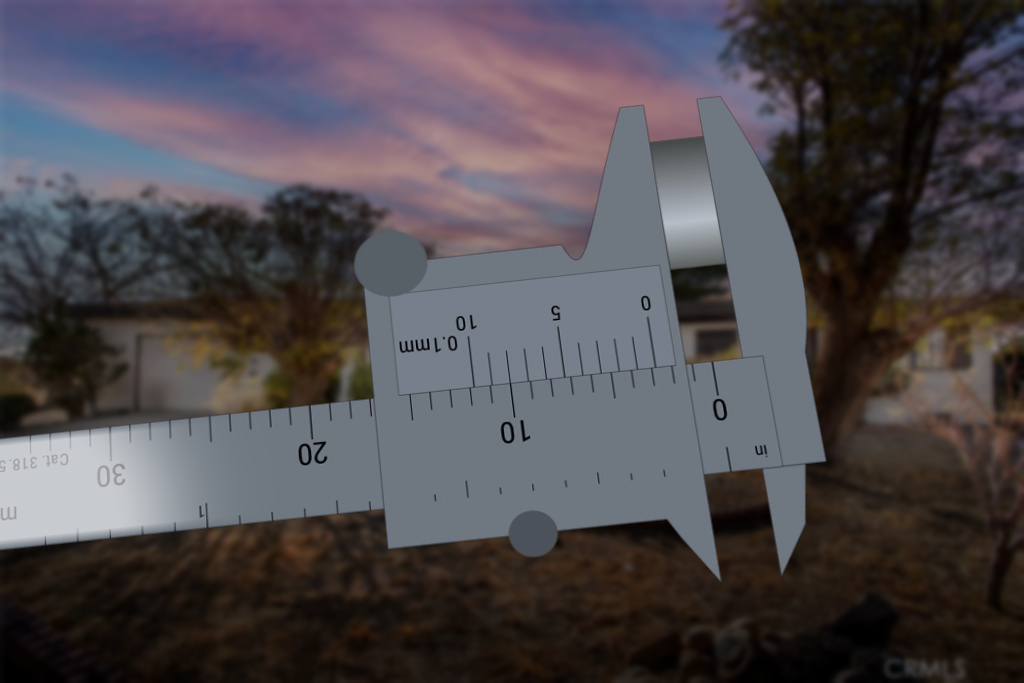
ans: {"value": 2.8, "unit": "mm"}
